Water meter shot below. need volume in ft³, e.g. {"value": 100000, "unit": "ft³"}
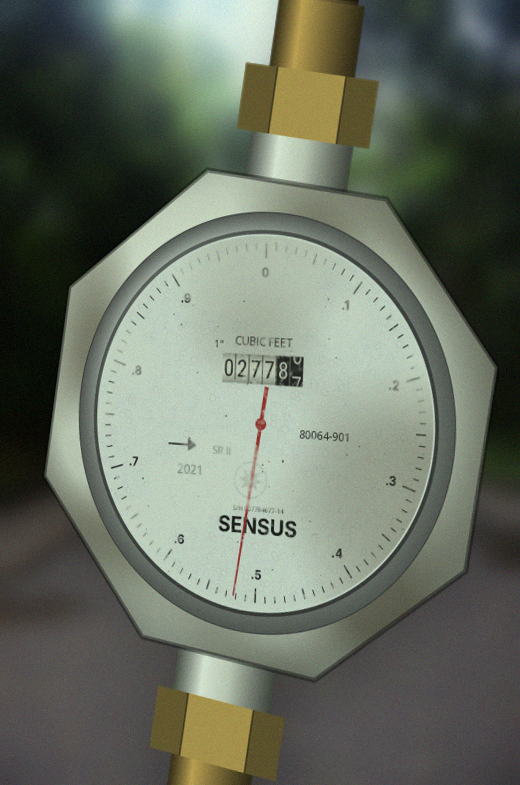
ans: {"value": 27786.52, "unit": "ft³"}
